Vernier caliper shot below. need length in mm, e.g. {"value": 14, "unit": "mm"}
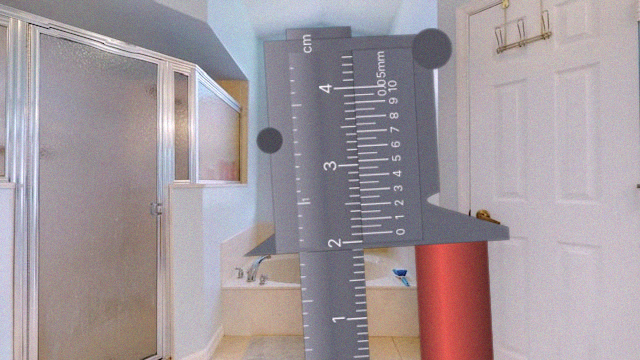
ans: {"value": 21.0, "unit": "mm"}
